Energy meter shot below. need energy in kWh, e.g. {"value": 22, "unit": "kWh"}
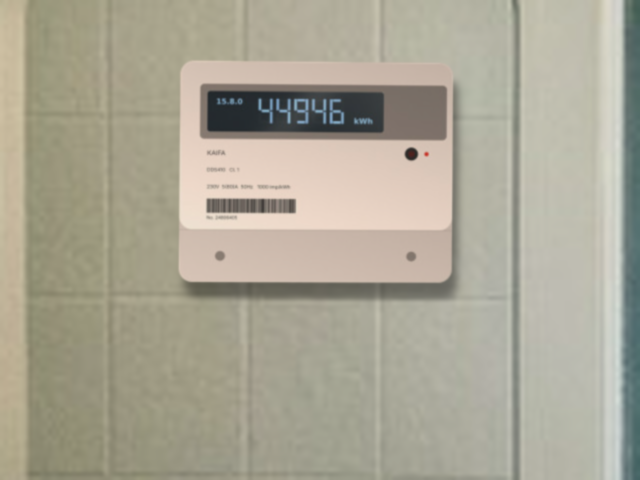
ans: {"value": 44946, "unit": "kWh"}
